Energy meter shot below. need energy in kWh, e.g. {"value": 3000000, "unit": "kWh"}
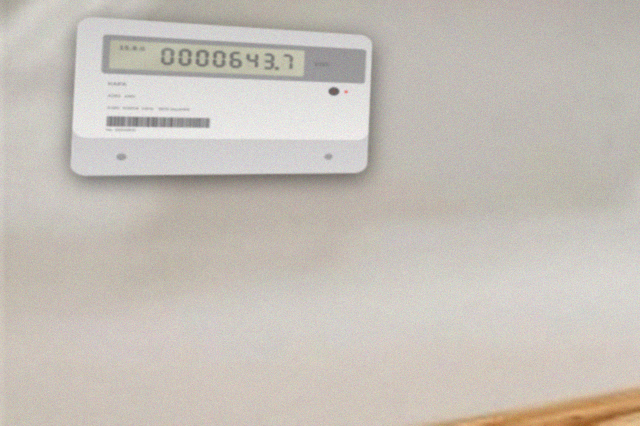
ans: {"value": 643.7, "unit": "kWh"}
